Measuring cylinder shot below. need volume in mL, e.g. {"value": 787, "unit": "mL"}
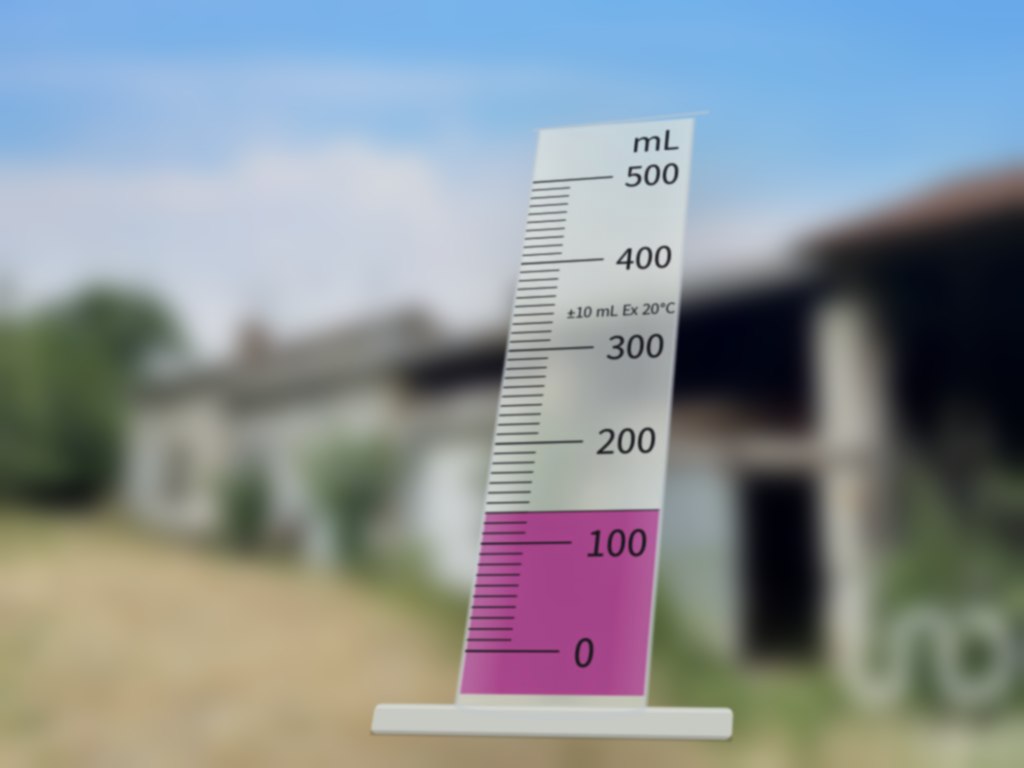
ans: {"value": 130, "unit": "mL"}
